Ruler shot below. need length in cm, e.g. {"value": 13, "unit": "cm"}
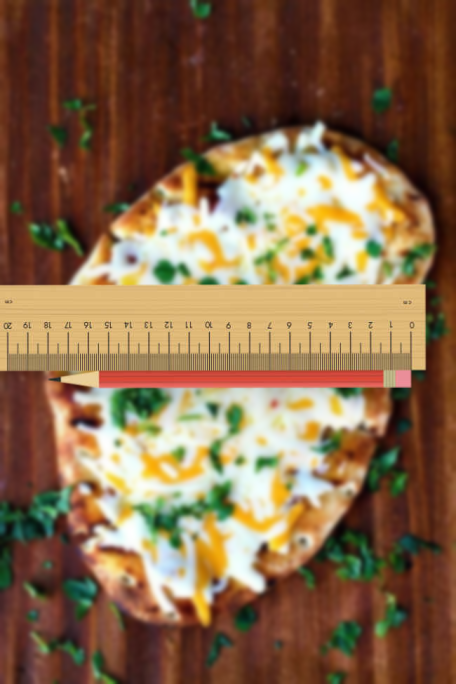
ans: {"value": 18, "unit": "cm"}
